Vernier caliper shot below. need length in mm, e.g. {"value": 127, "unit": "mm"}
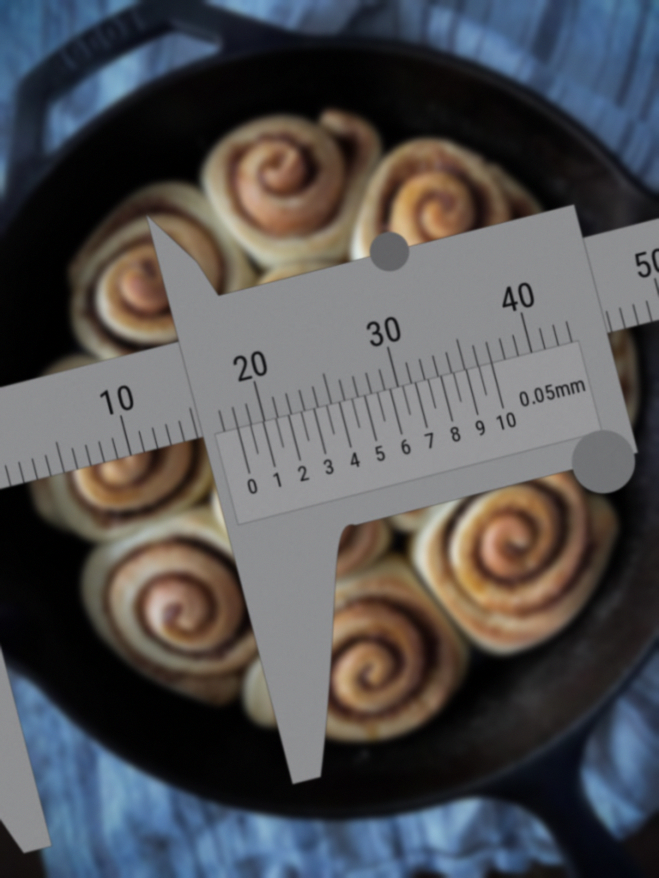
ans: {"value": 18.0, "unit": "mm"}
